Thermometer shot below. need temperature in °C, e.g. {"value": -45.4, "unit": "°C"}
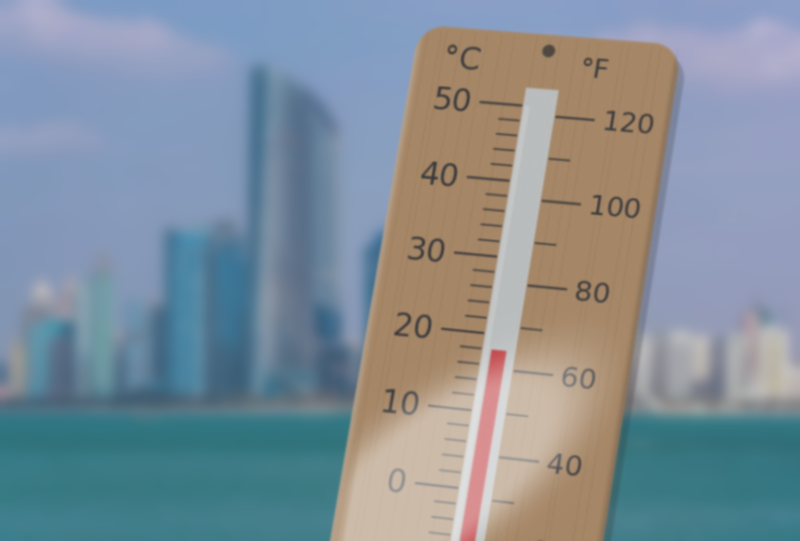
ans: {"value": 18, "unit": "°C"}
